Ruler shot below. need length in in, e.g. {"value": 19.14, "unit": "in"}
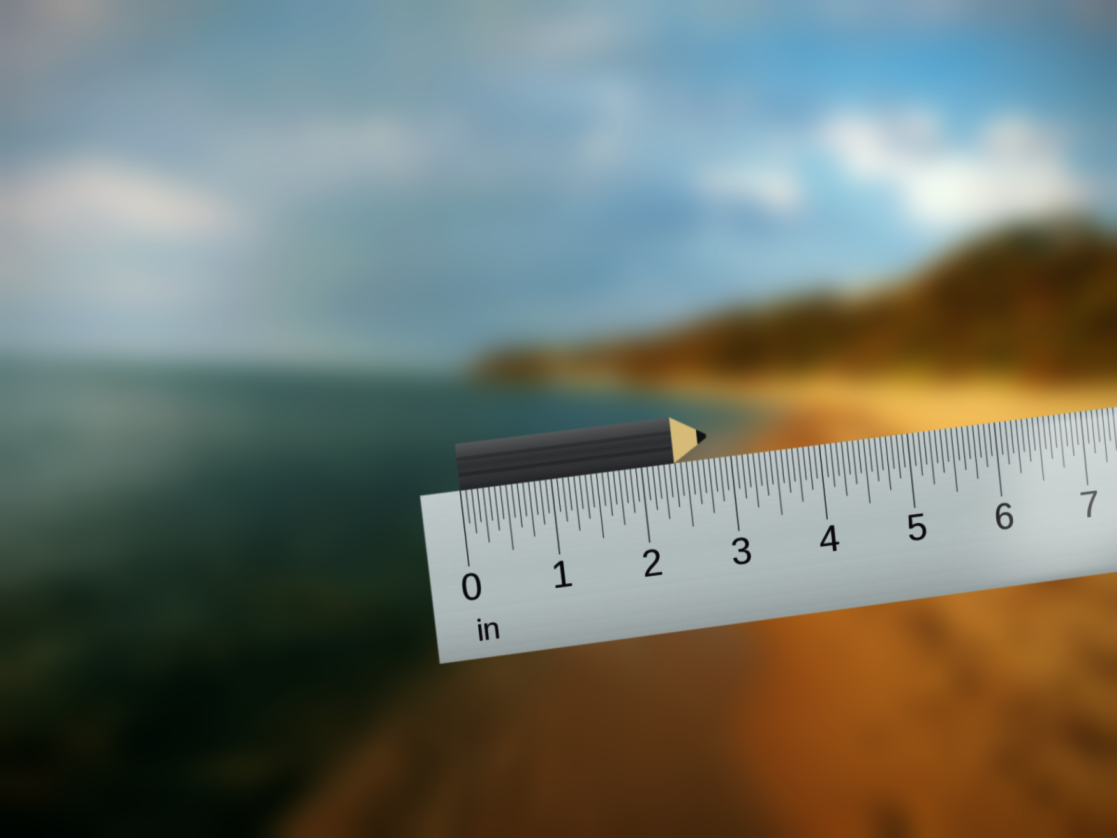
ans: {"value": 2.75, "unit": "in"}
